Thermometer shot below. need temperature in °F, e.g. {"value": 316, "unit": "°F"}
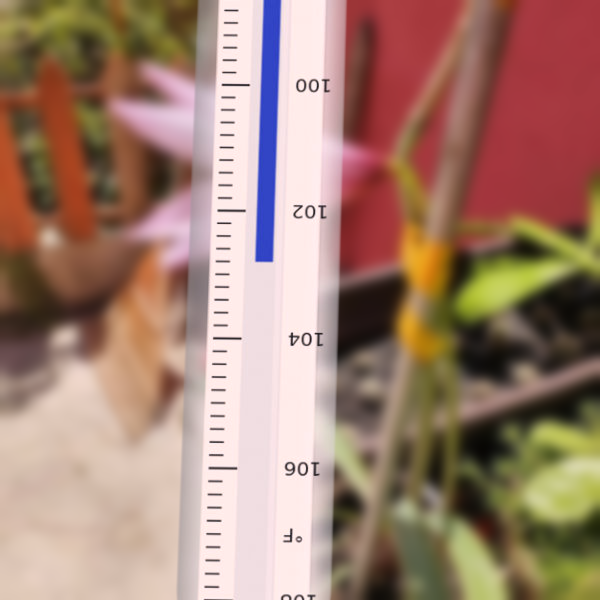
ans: {"value": 102.8, "unit": "°F"}
